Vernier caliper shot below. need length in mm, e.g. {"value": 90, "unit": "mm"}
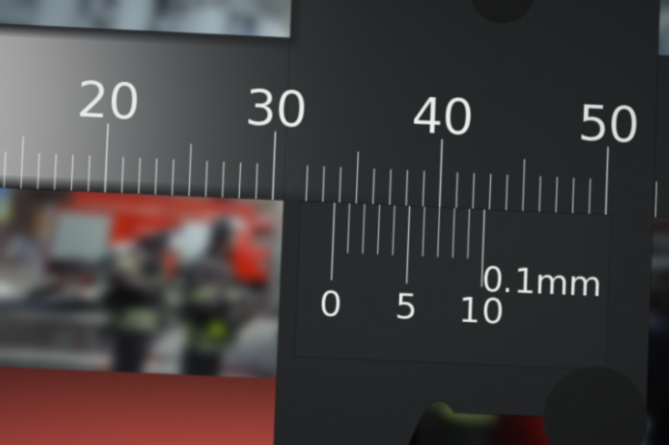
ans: {"value": 33.7, "unit": "mm"}
